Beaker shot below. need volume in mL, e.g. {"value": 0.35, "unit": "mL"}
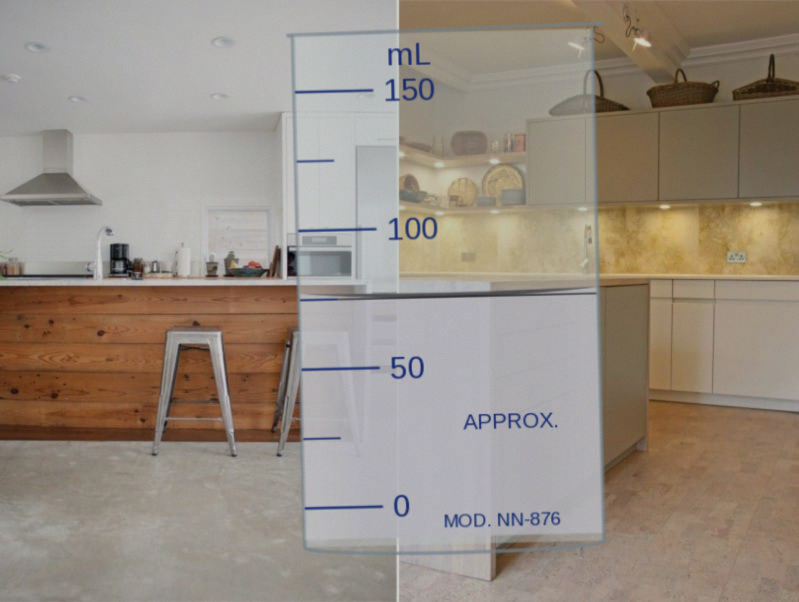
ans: {"value": 75, "unit": "mL"}
